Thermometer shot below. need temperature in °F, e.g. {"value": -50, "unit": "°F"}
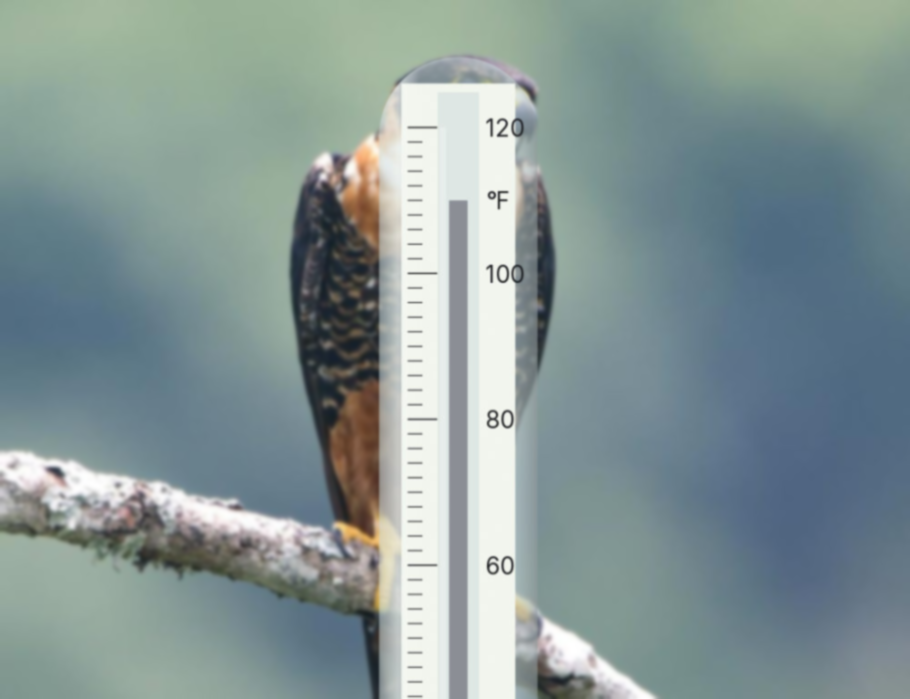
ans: {"value": 110, "unit": "°F"}
